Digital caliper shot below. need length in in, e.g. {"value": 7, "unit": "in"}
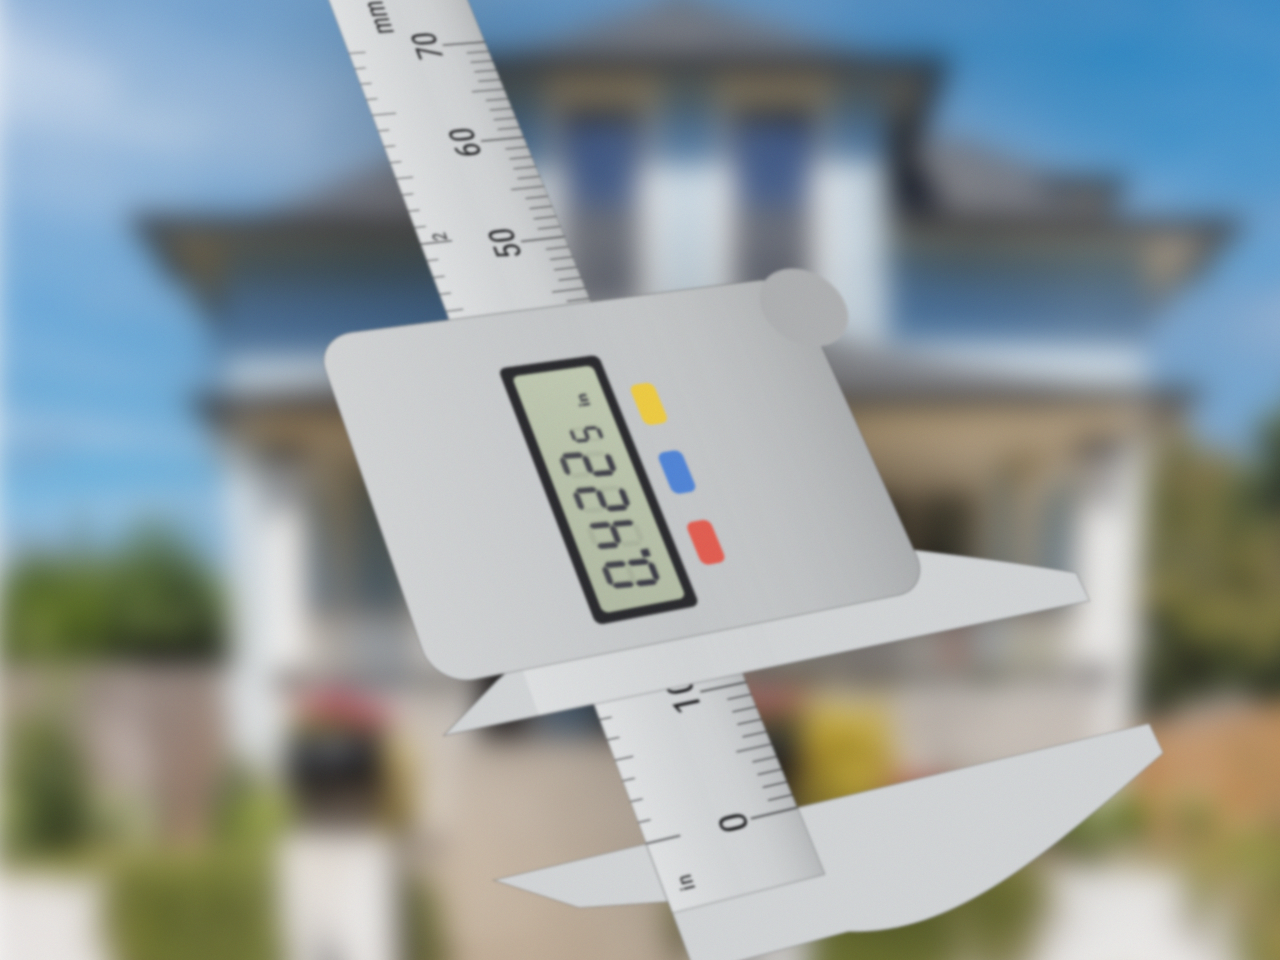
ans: {"value": 0.4225, "unit": "in"}
